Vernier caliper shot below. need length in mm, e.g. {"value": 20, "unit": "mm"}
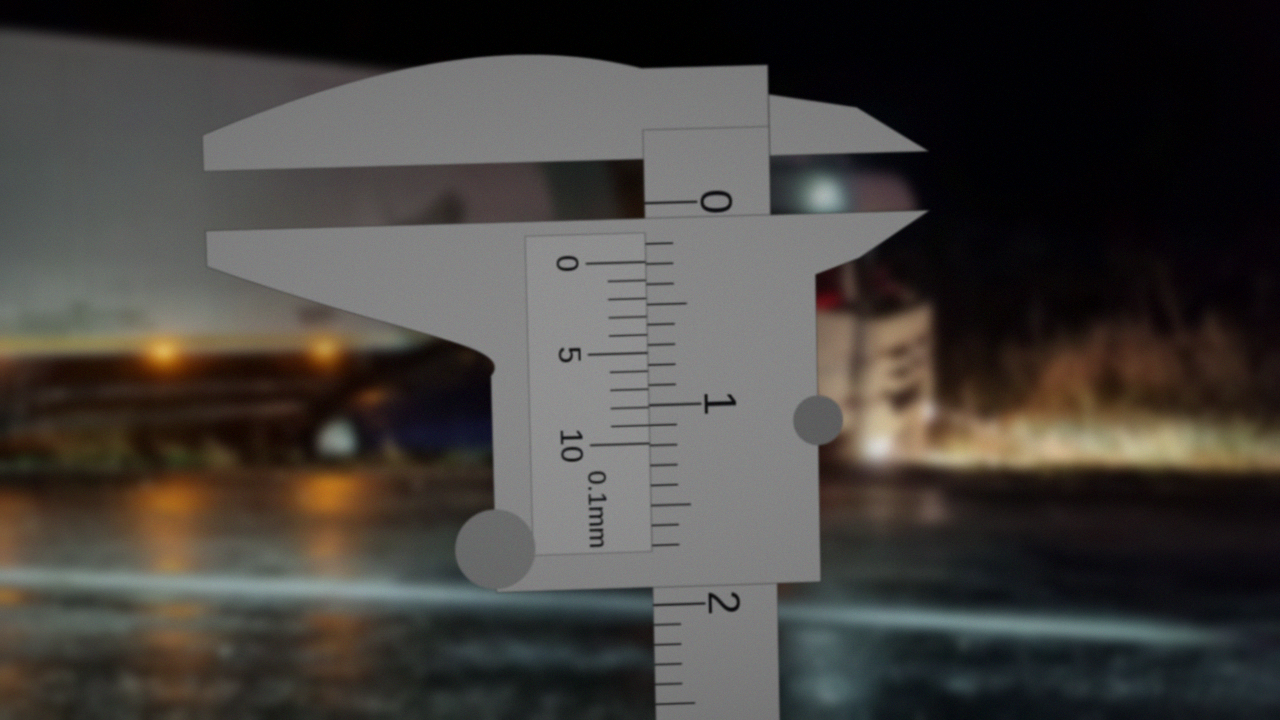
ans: {"value": 2.9, "unit": "mm"}
